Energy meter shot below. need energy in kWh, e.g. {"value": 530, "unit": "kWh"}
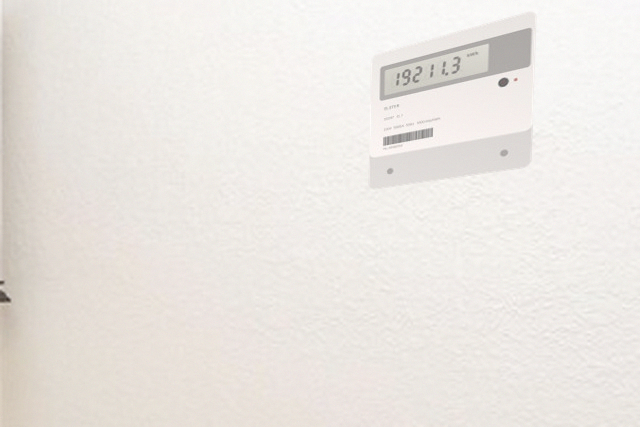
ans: {"value": 19211.3, "unit": "kWh"}
